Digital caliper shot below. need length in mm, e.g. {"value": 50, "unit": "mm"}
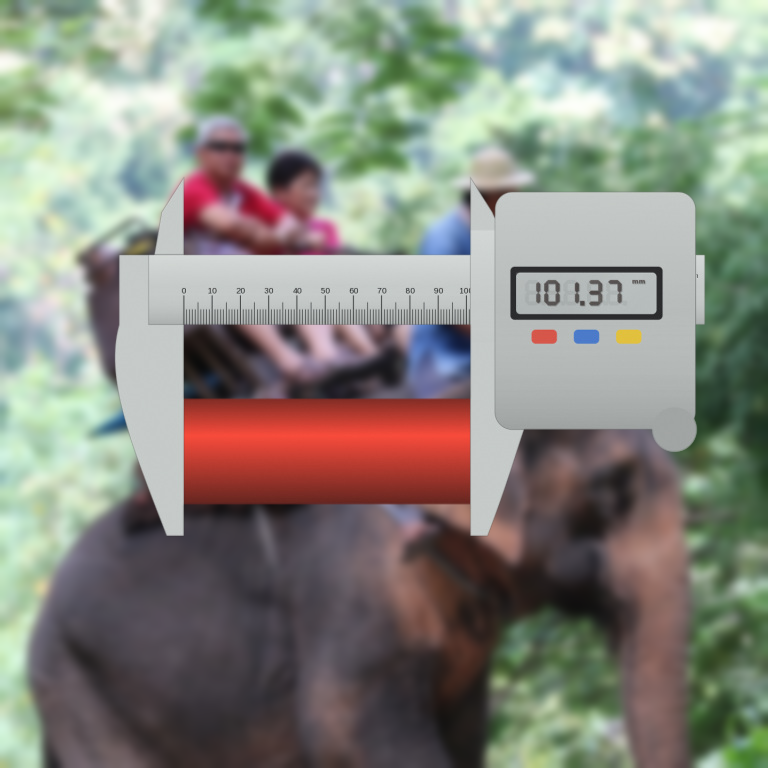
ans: {"value": 101.37, "unit": "mm"}
